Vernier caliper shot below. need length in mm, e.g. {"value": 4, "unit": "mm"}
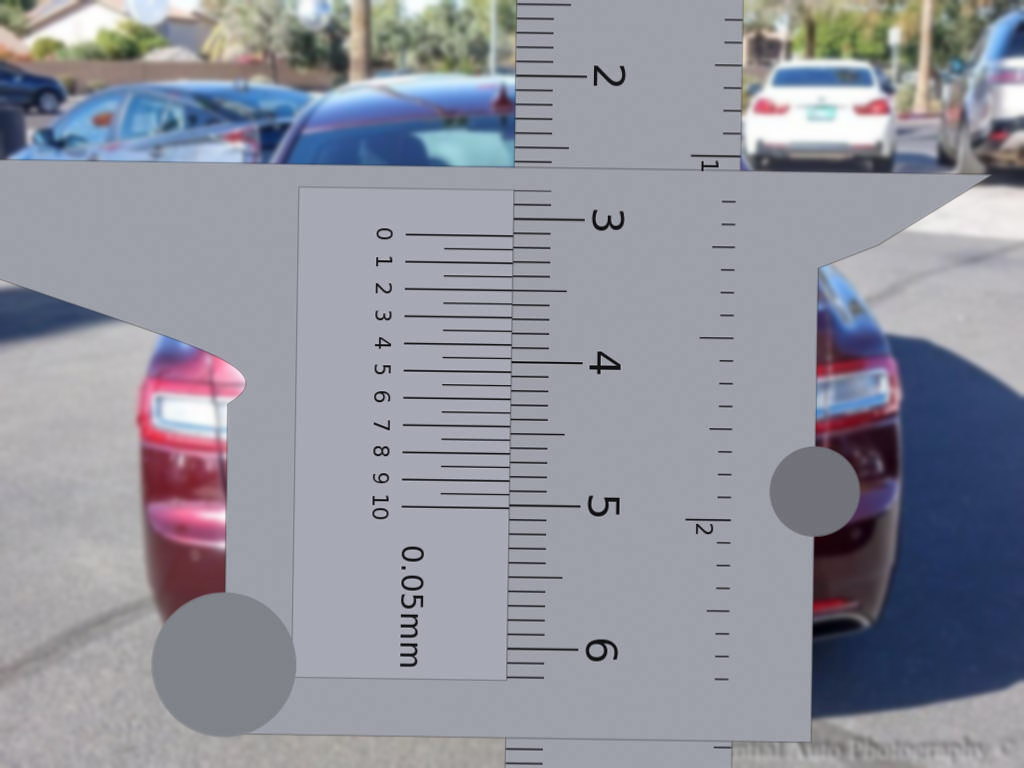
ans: {"value": 31.2, "unit": "mm"}
